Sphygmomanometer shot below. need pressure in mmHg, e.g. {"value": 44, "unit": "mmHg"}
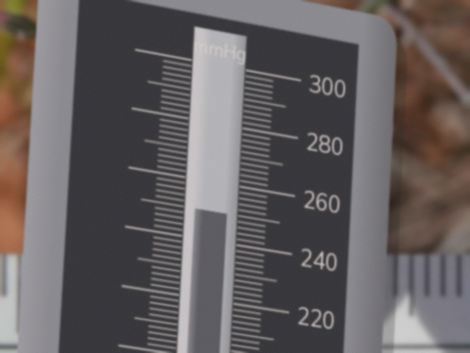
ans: {"value": 250, "unit": "mmHg"}
